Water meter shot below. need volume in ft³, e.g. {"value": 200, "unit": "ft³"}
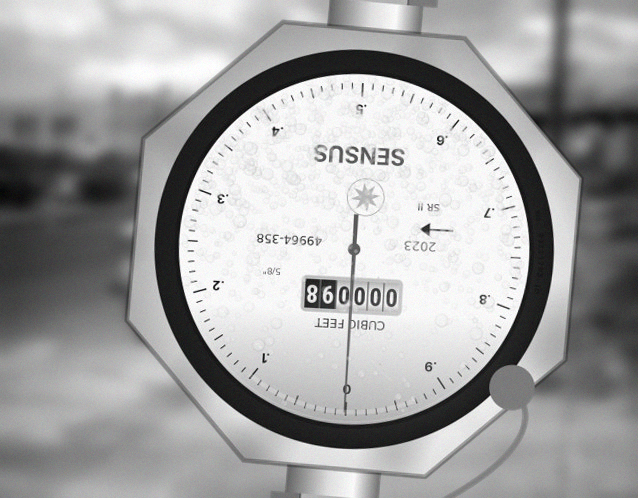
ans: {"value": 98.00, "unit": "ft³"}
